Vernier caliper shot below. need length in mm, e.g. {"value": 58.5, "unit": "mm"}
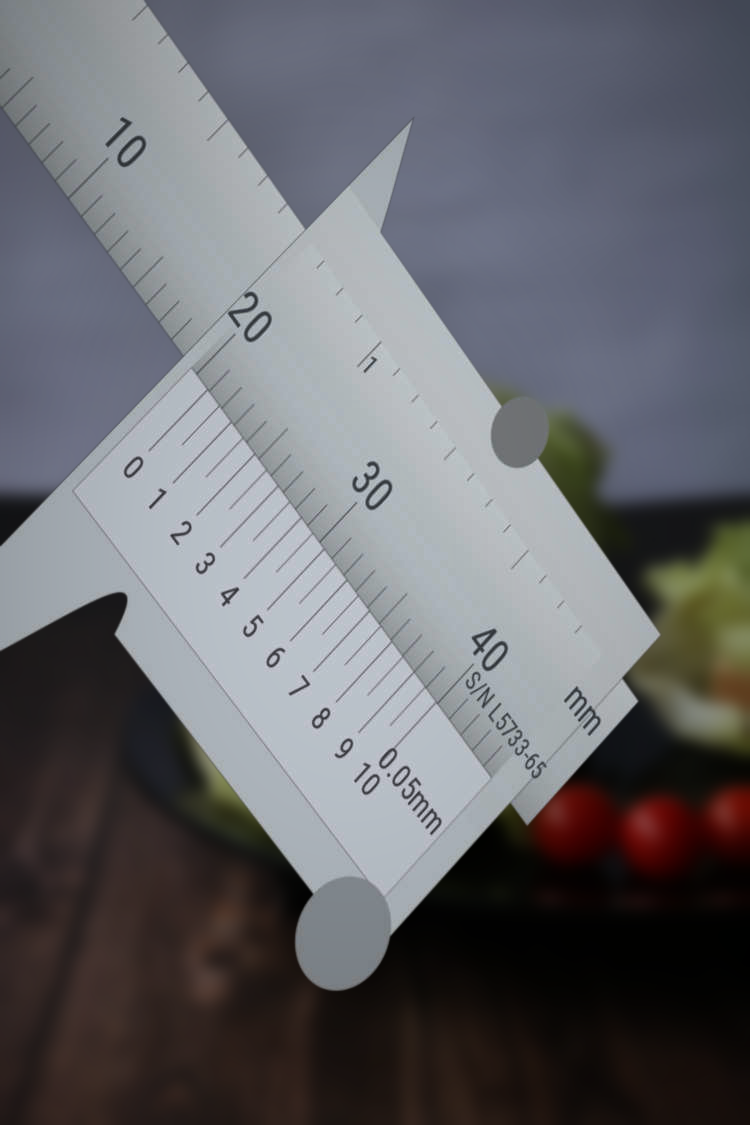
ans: {"value": 20.9, "unit": "mm"}
